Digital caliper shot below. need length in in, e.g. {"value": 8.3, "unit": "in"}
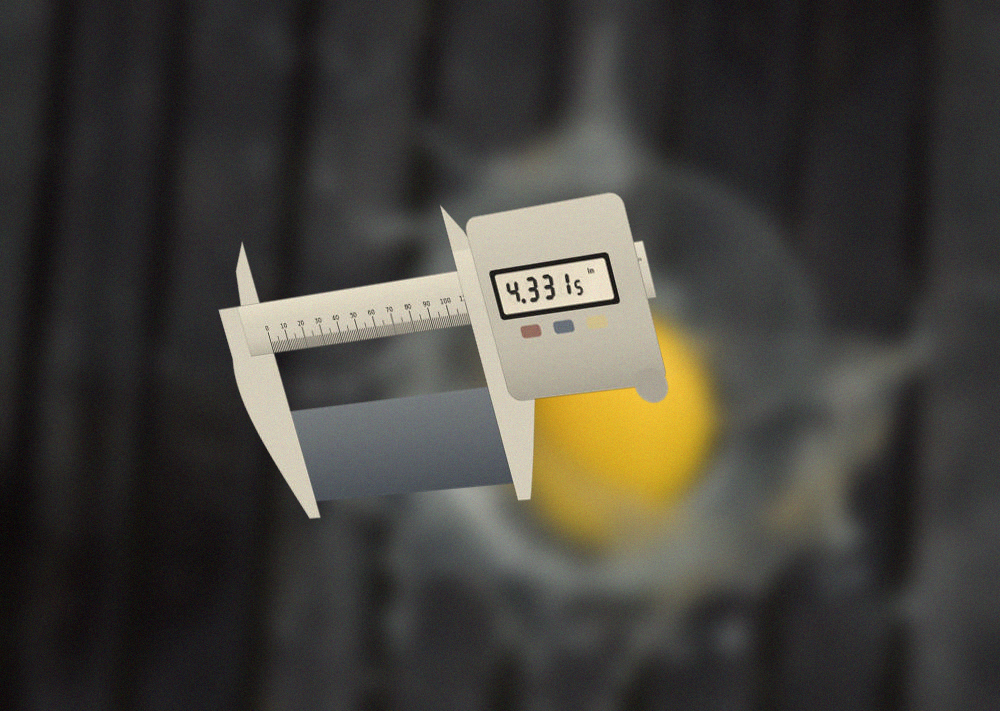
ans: {"value": 4.3315, "unit": "in"}
